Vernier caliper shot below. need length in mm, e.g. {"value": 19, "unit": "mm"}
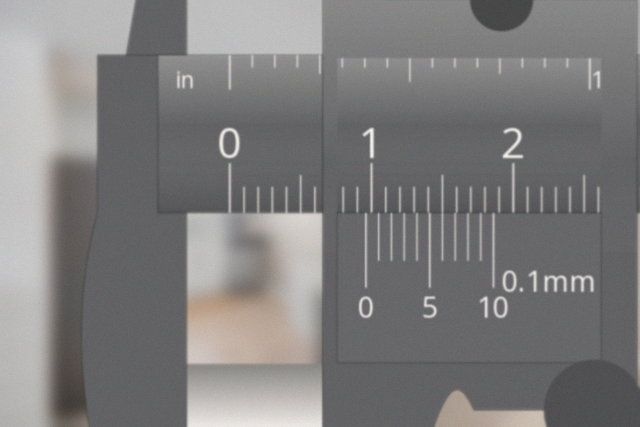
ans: {"value": 9.6, "unit": "mm"}
